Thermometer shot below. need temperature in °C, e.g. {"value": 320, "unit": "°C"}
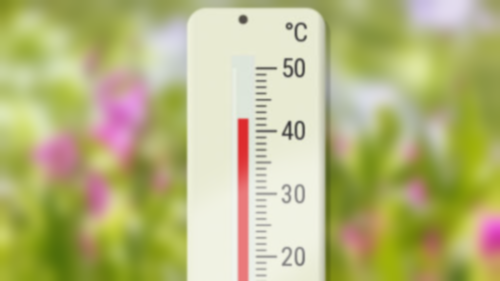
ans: {"value": 42, "unit": "°C"}
